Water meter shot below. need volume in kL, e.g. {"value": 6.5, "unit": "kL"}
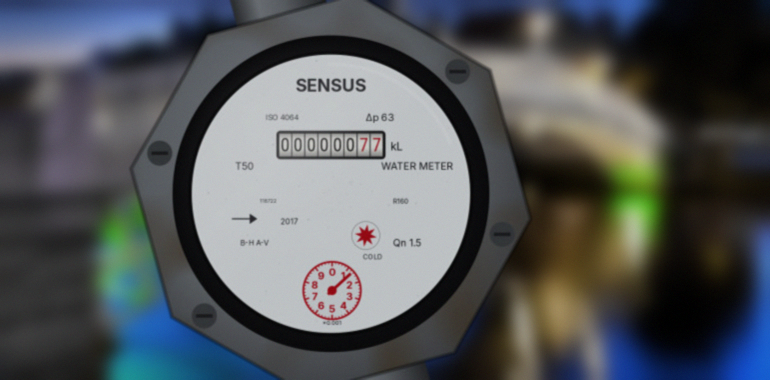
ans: {"value": 0.771, "unit": "kL"}
